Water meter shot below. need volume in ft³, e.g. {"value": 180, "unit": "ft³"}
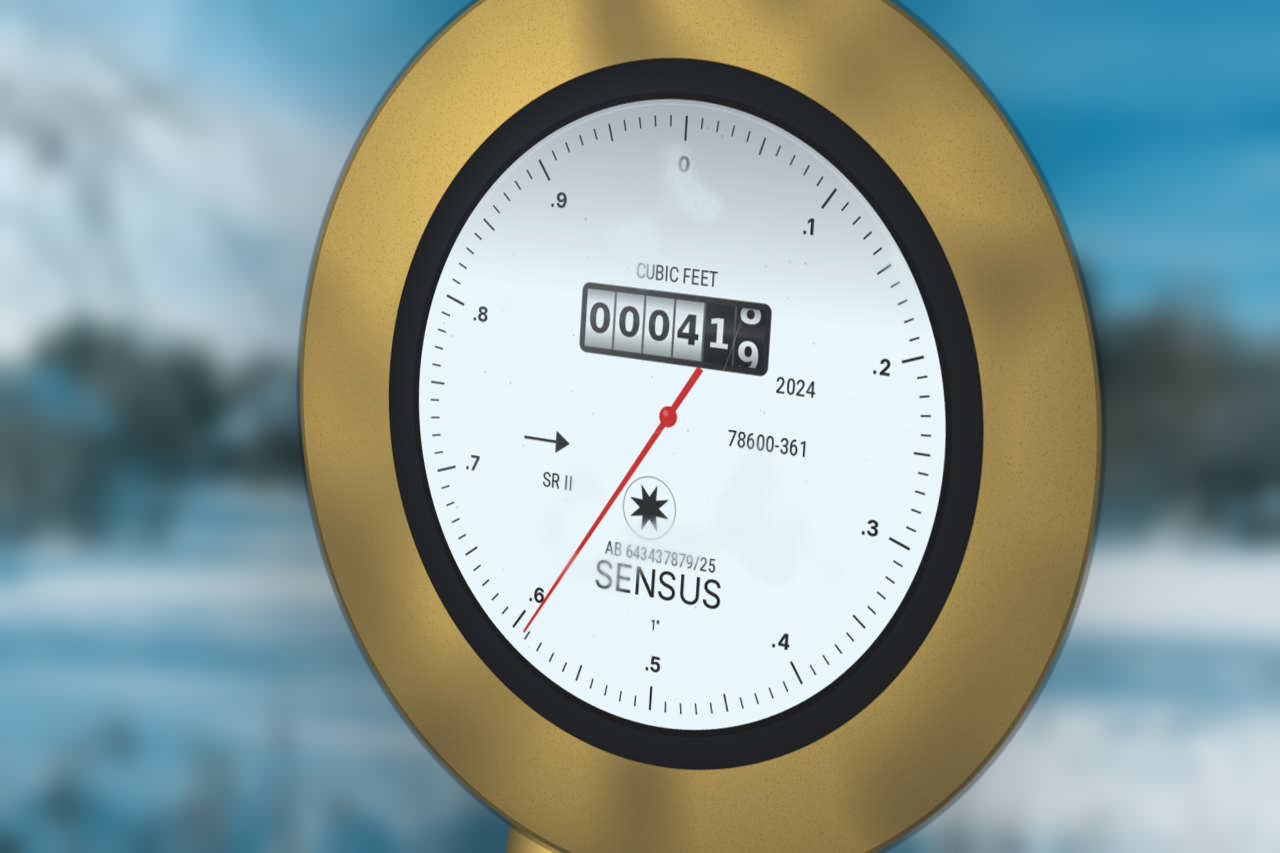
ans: {"value": 418.59, "unit": "ft³"}
